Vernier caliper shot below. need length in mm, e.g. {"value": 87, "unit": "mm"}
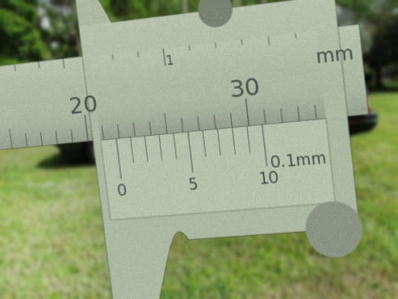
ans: {"value": 21.8, "unit": "mm"}
